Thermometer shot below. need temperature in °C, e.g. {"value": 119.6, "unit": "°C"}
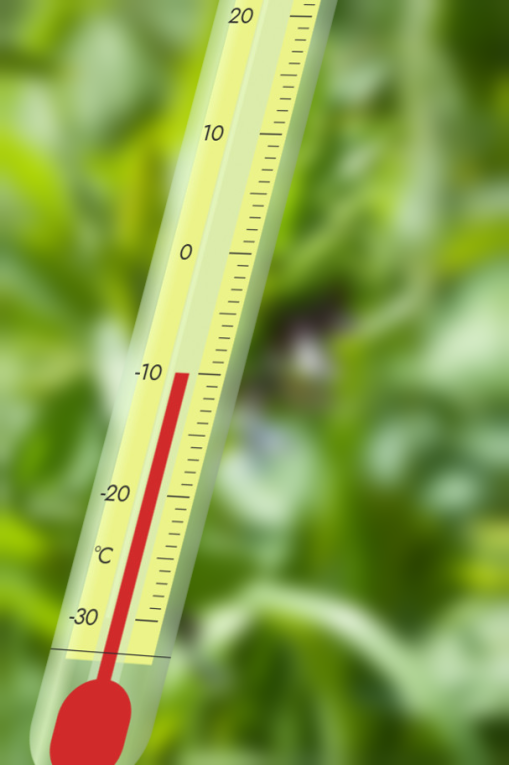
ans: {"value": -10, "unit": "°C"}
